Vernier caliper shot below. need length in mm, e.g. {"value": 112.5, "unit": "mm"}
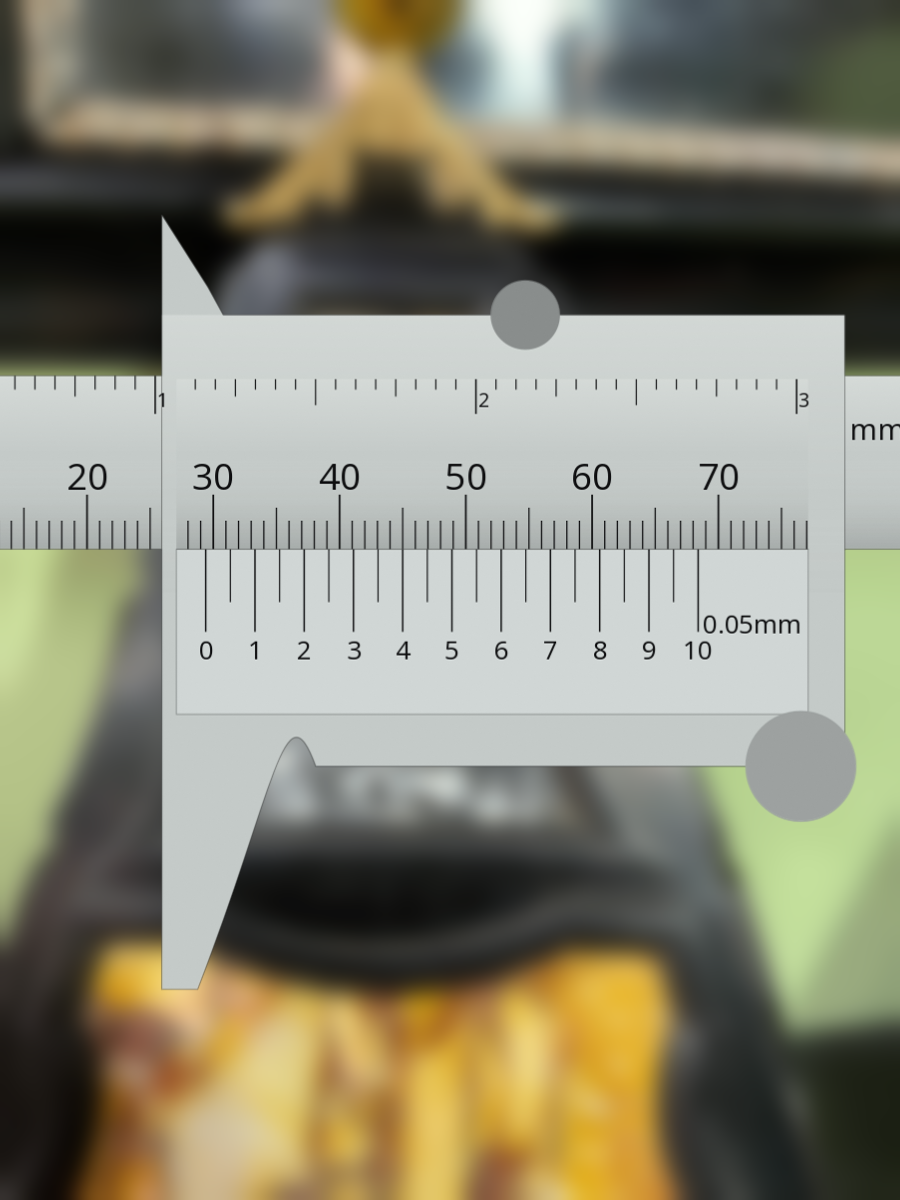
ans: {"value": 29.4, "unit": "mm"}
